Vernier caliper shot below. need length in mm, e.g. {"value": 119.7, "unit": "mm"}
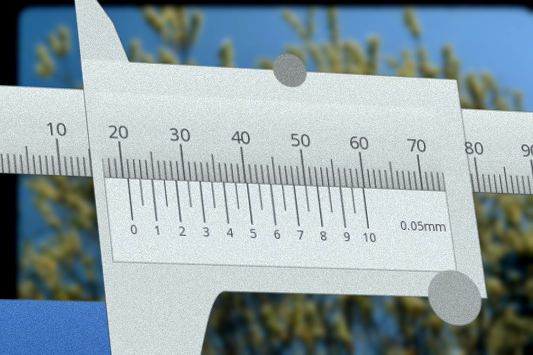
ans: {"value": 20.8, "unit": "mm"}
